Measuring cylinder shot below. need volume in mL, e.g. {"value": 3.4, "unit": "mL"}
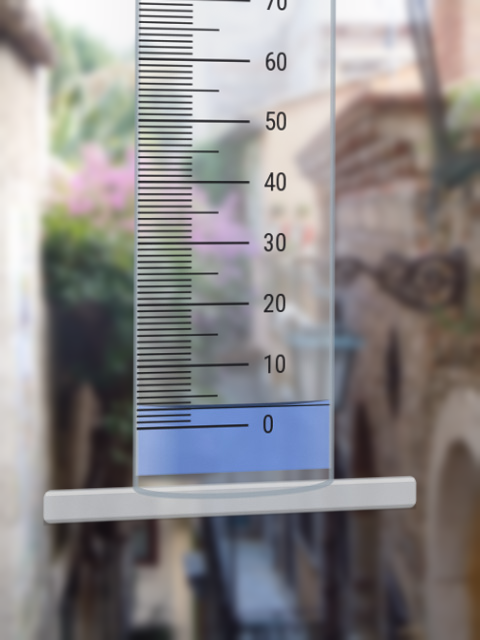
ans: {"value": 3, "unit": "mL"}
